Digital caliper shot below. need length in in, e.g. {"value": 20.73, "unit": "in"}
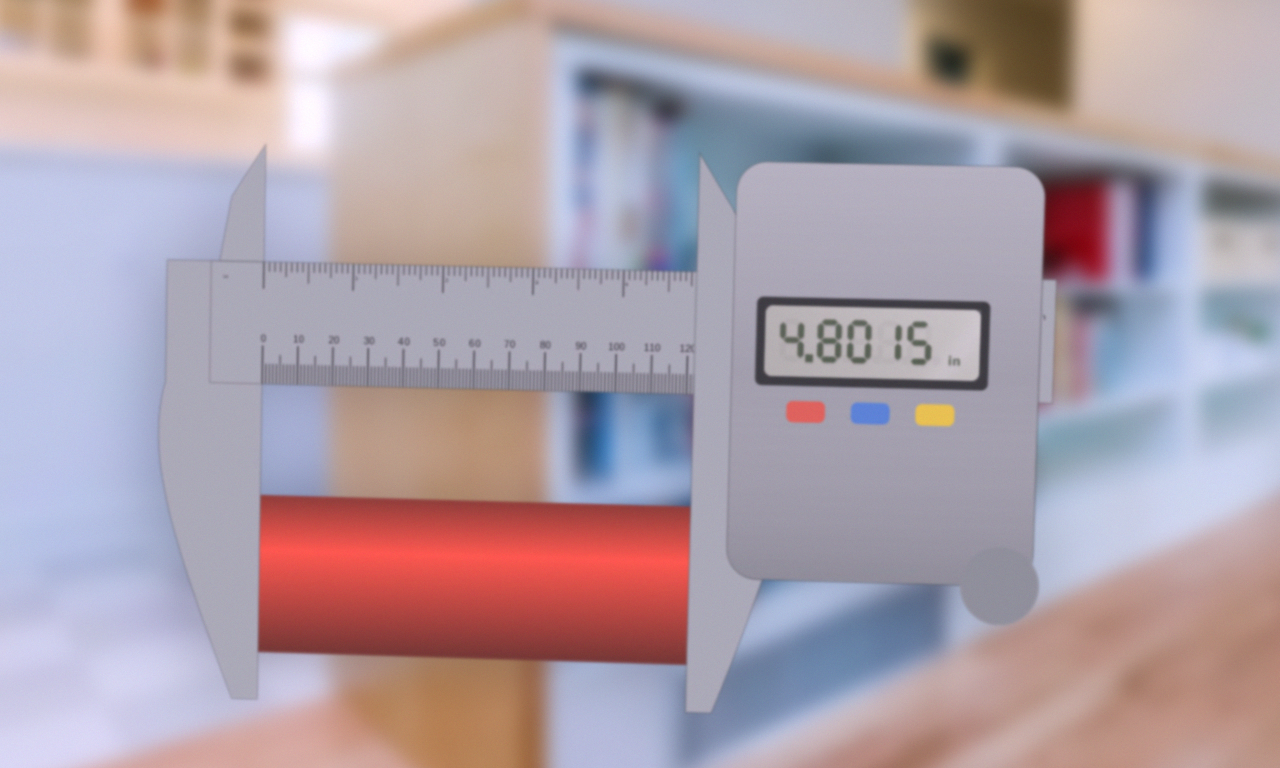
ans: {"value": 4.8015, "unit": "in"}
